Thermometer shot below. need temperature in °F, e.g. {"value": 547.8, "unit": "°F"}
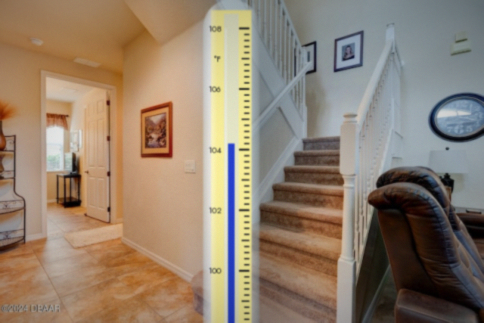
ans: {"value": 104.2, "unit": "°F"}
